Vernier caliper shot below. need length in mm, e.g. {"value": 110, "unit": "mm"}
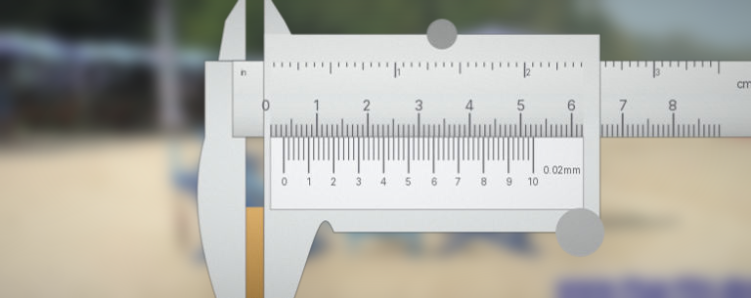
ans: {"value": 3.5, "unit": "mm"}
